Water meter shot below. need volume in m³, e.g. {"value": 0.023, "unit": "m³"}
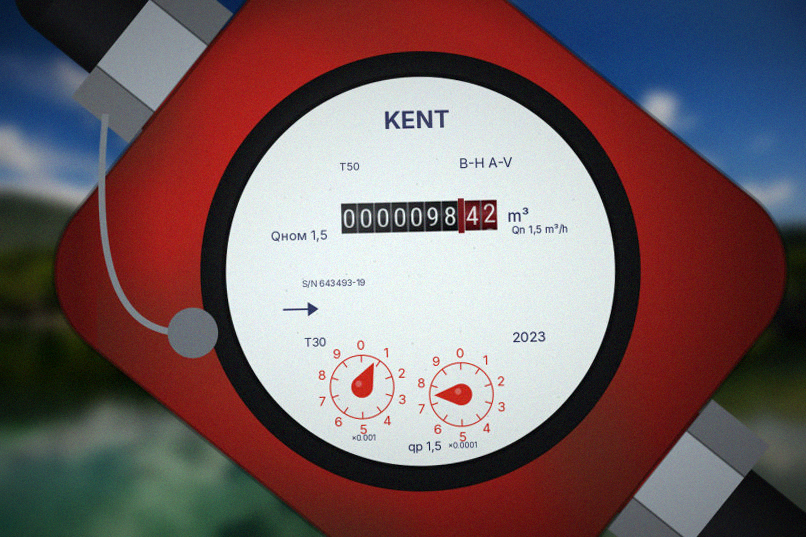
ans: {"value": 98.4207, "unit": "m³"}
